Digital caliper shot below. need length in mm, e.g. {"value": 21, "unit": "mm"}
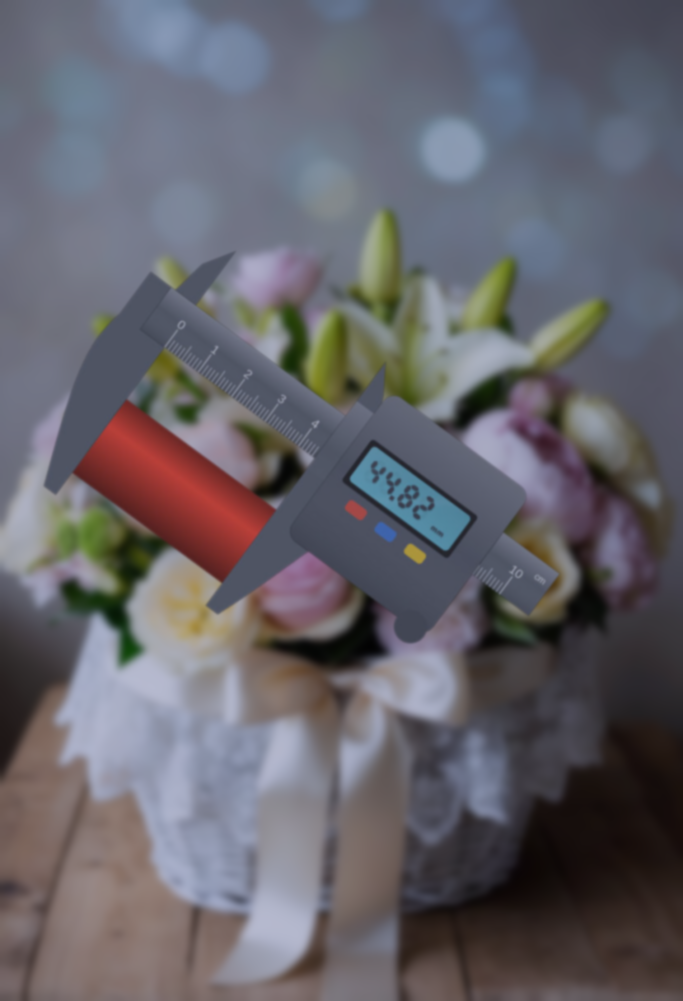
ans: {"value": 44.82, "unit": "mm"}
